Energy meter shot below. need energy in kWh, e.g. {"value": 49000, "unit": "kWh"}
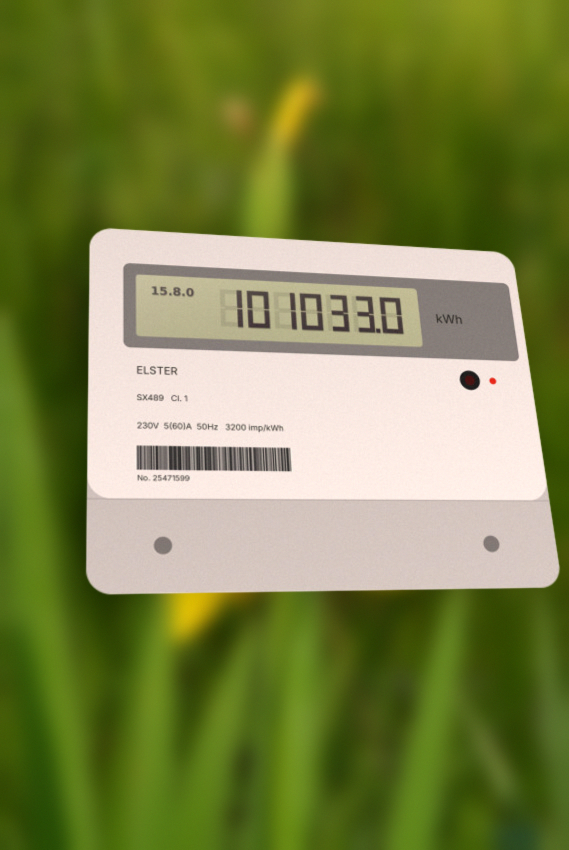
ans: {"value": 101033.0, "unit": "kWh"}
